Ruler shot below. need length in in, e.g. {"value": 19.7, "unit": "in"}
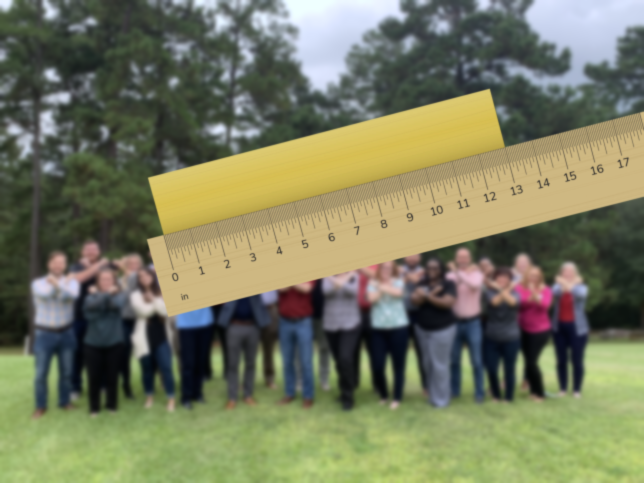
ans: {"value": 13, "unit": "in"}
